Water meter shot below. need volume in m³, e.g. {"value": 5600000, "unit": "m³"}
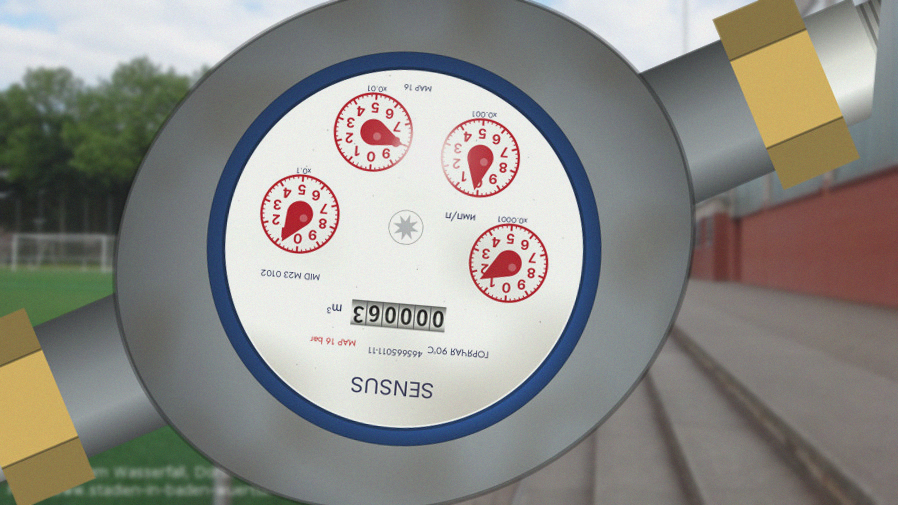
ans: {"value": 63.0801, "unit": "m³"}
